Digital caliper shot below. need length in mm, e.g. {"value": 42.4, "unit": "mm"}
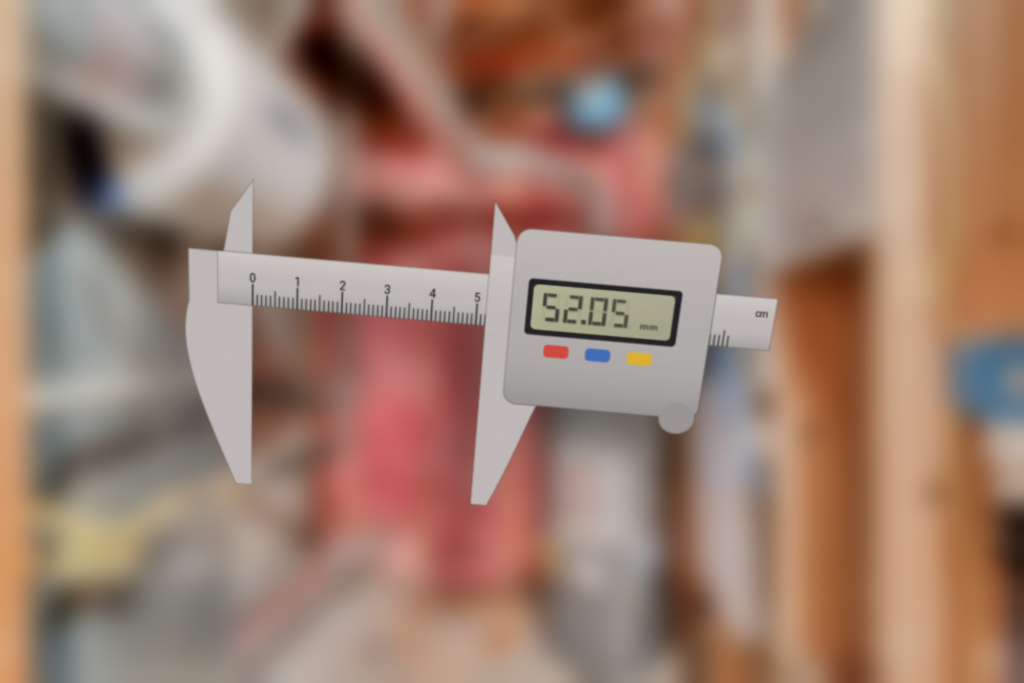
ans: {"value": 52.05, "unit": "mm"}
